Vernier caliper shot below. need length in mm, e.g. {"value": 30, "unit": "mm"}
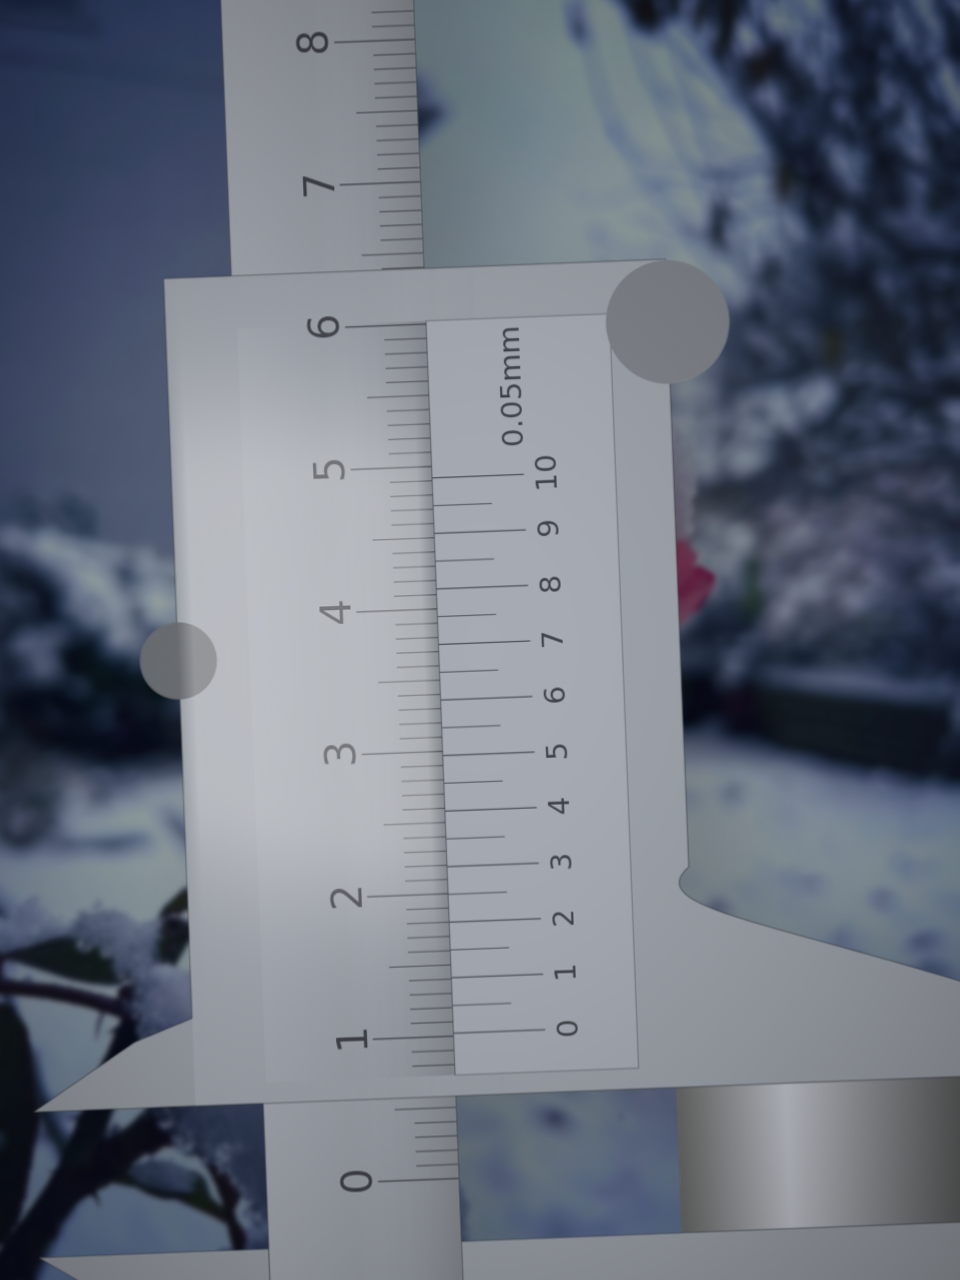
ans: {"value": 10.2, "unit": "mm"}
